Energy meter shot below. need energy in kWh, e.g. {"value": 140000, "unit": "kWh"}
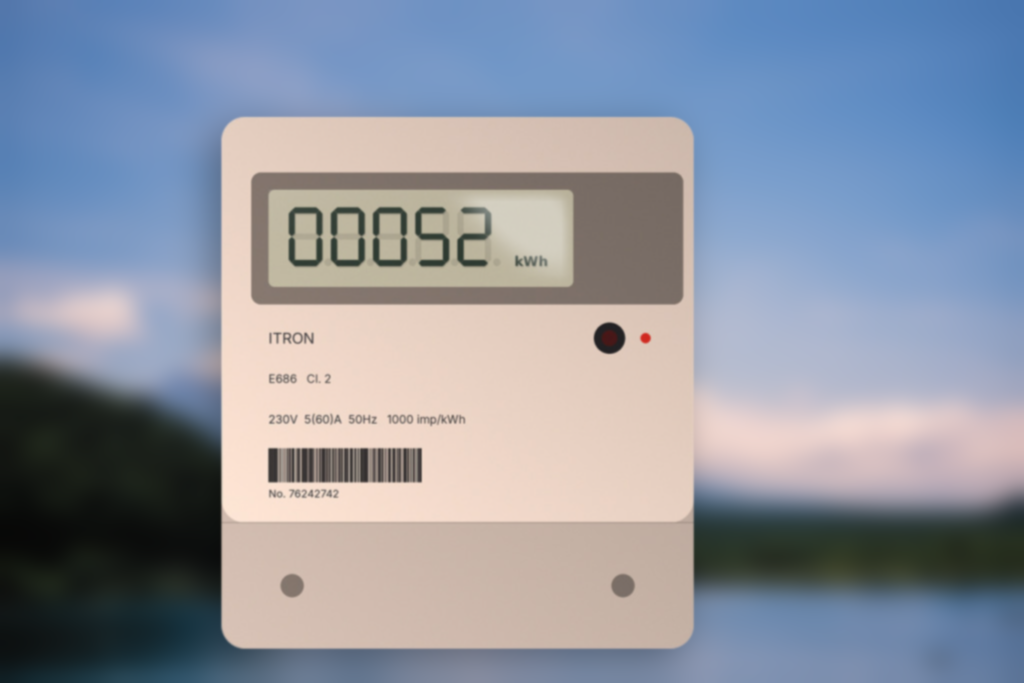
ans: {"value": 52, "unit": "kWh"}
